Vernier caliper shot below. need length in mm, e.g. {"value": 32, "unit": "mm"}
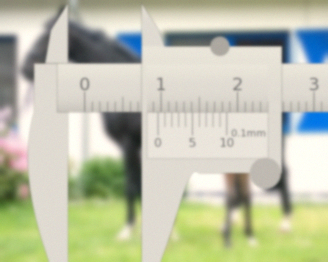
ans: {"value": 9.6, "unit": "mm"}
